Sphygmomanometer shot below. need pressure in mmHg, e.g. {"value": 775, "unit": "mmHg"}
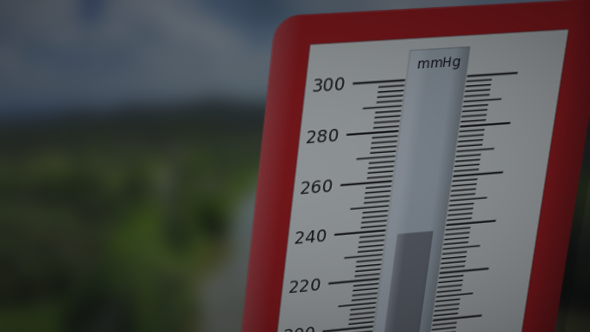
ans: {"value": 238, "unit": "mmHg"}
